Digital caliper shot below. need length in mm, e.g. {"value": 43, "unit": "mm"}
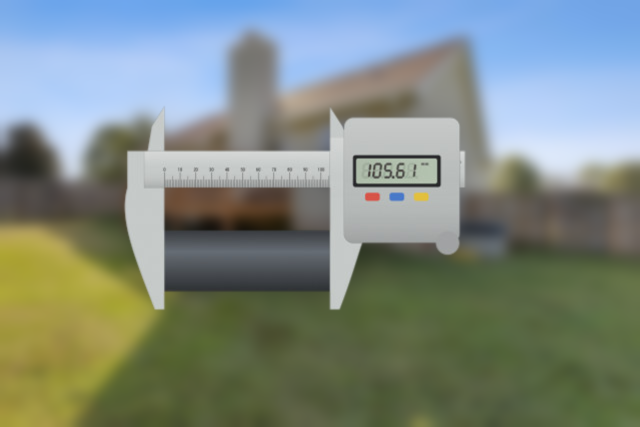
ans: {"value": 105.61, "unit": "mm"}
